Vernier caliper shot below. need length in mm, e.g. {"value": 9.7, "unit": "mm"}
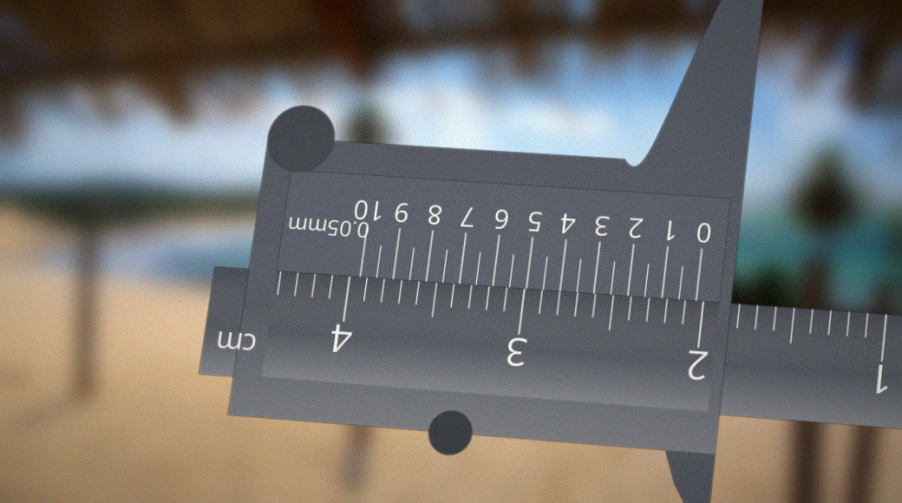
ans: {"value": 20.4, "unit": "mm"}
